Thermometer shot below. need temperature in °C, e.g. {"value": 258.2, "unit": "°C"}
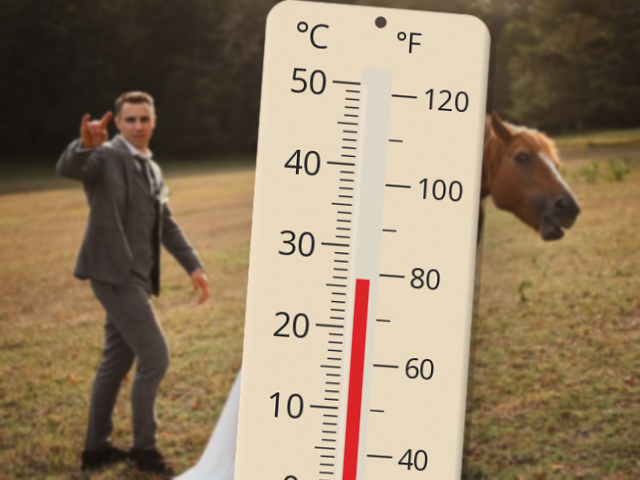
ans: {"value": 26, "unit": "°C"}
